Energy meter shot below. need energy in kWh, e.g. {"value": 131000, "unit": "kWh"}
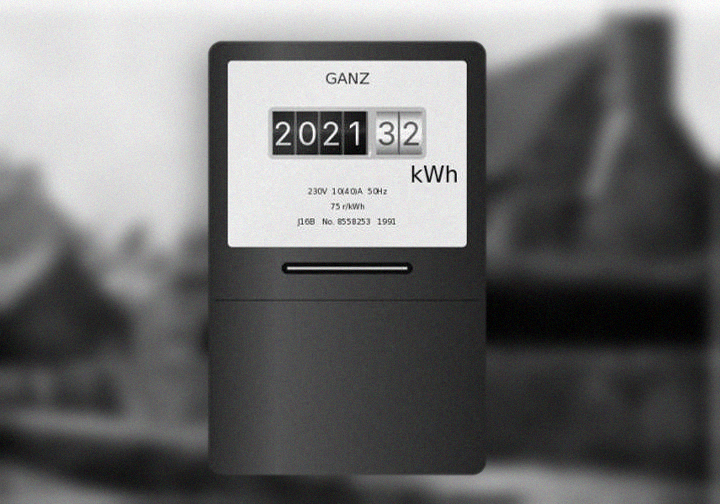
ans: {"value": 2021.32, "unit": "kWh"}
